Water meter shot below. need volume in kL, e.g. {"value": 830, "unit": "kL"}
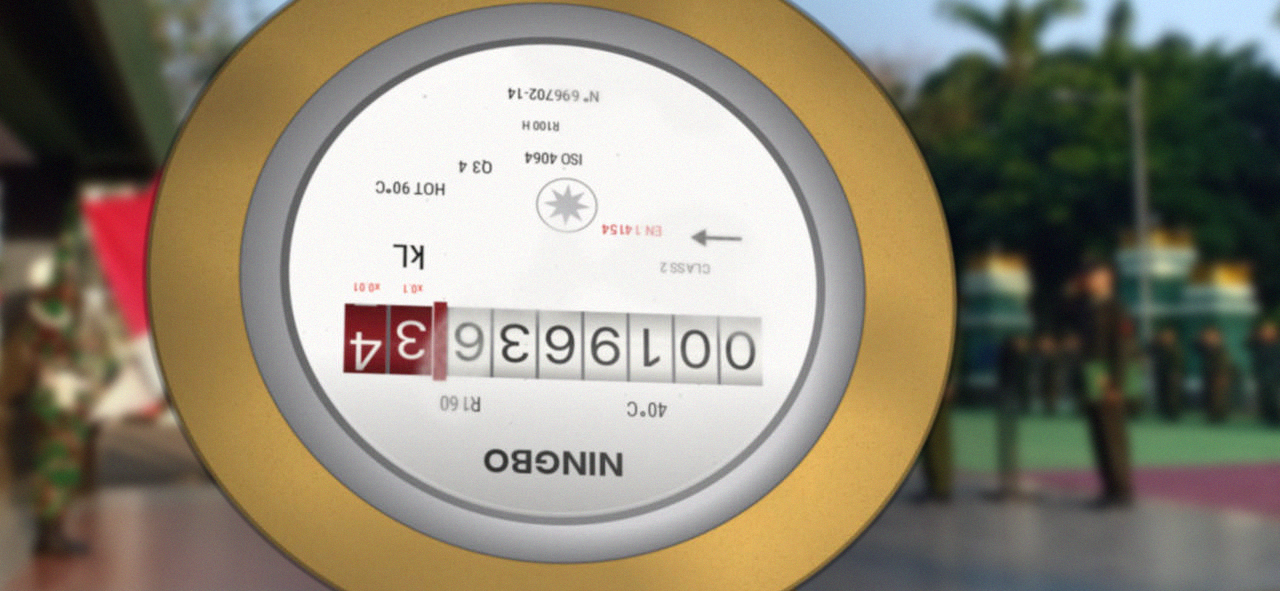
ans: {"value": 19636.34, "unit": "kL"}
